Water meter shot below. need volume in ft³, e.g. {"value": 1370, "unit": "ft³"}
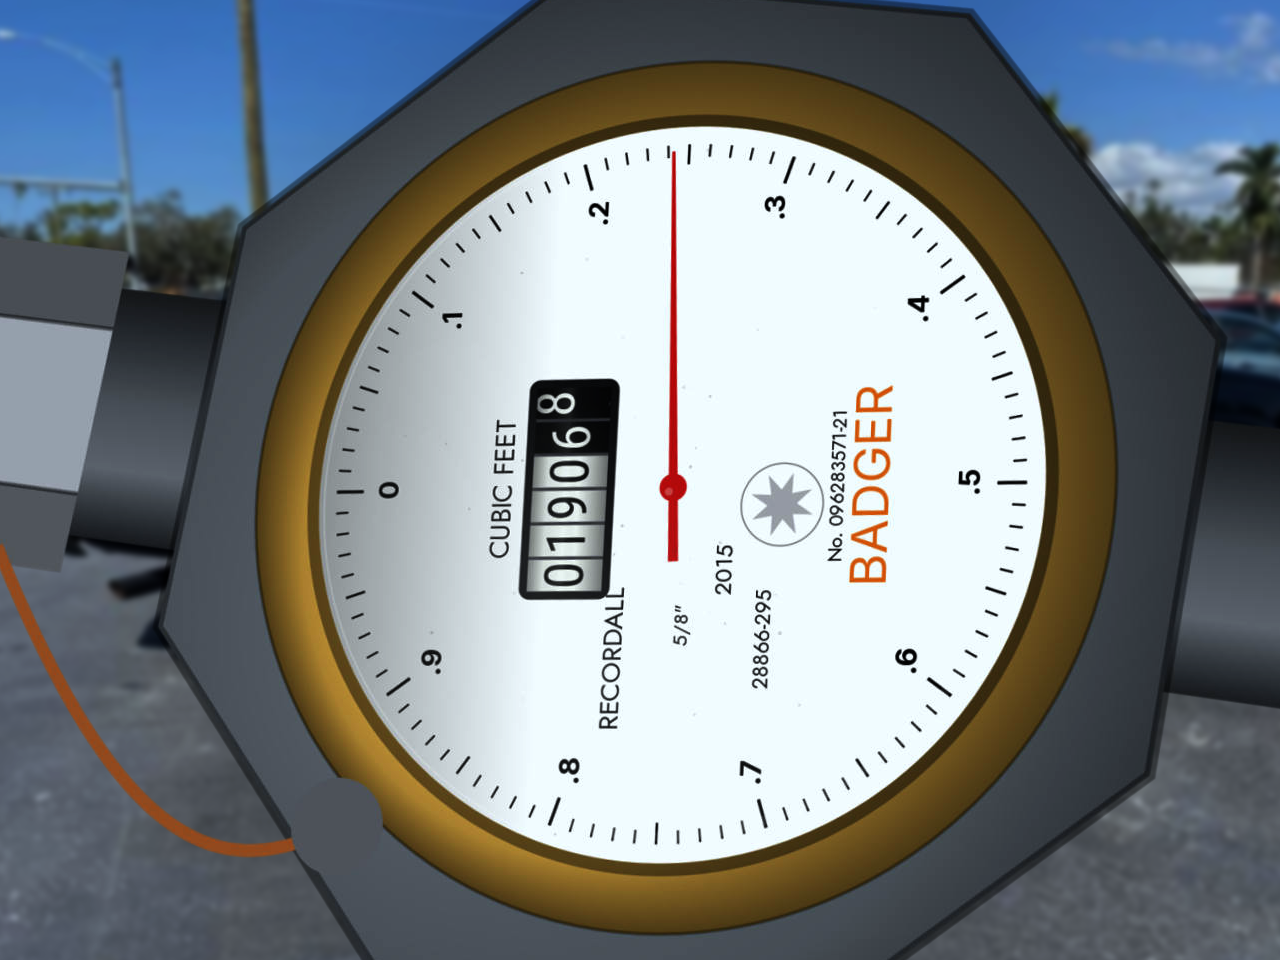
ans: {"value": 19068.24, "unit": "ft³"}
